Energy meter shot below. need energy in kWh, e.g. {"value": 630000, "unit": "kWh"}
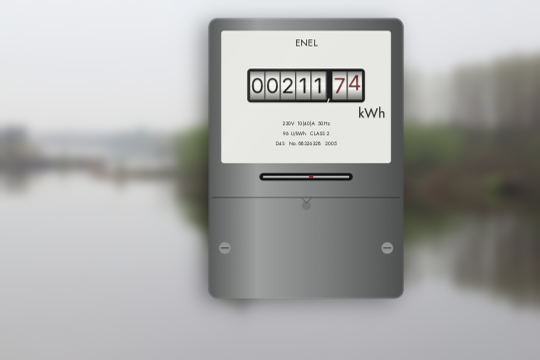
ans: {"value": 211.74, "unit": "kWh"}
